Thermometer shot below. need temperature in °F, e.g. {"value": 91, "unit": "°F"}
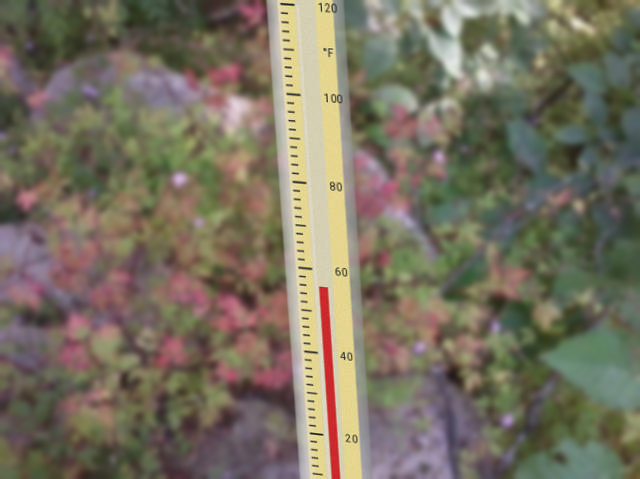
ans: {"value": 56, "unit": "°F"}
